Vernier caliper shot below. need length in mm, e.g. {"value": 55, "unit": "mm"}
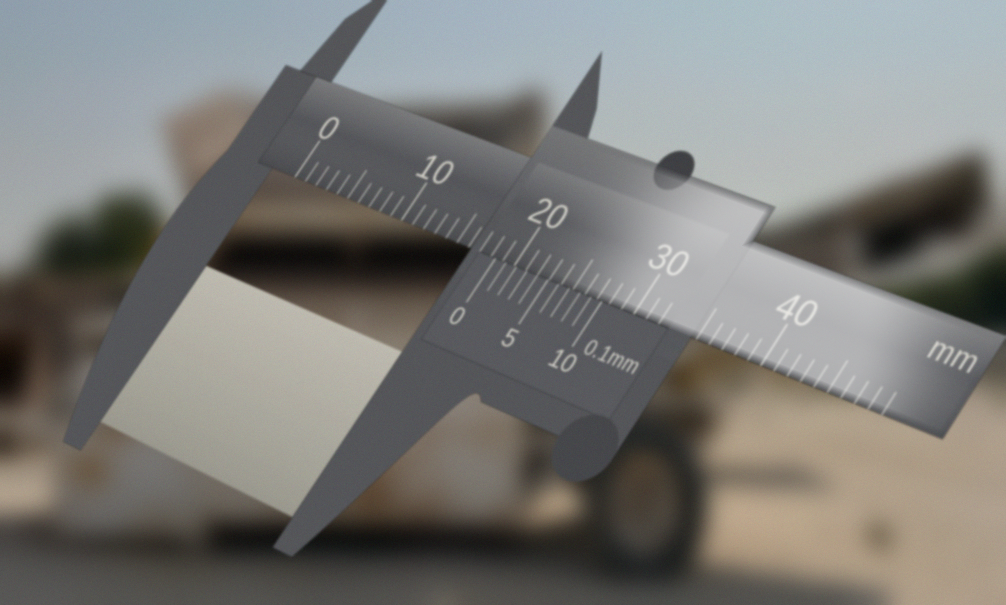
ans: {"value": 18.4, "unit": "mm"}
